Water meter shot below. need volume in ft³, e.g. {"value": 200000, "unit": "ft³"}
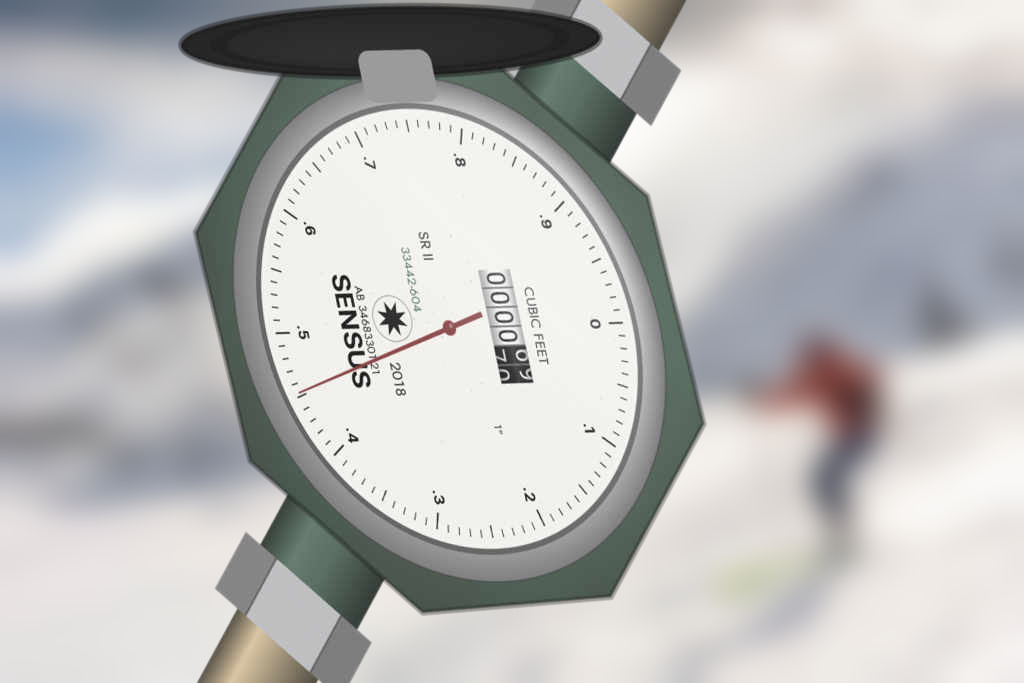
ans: {"value": 69.45, "unit": "ft³"}
